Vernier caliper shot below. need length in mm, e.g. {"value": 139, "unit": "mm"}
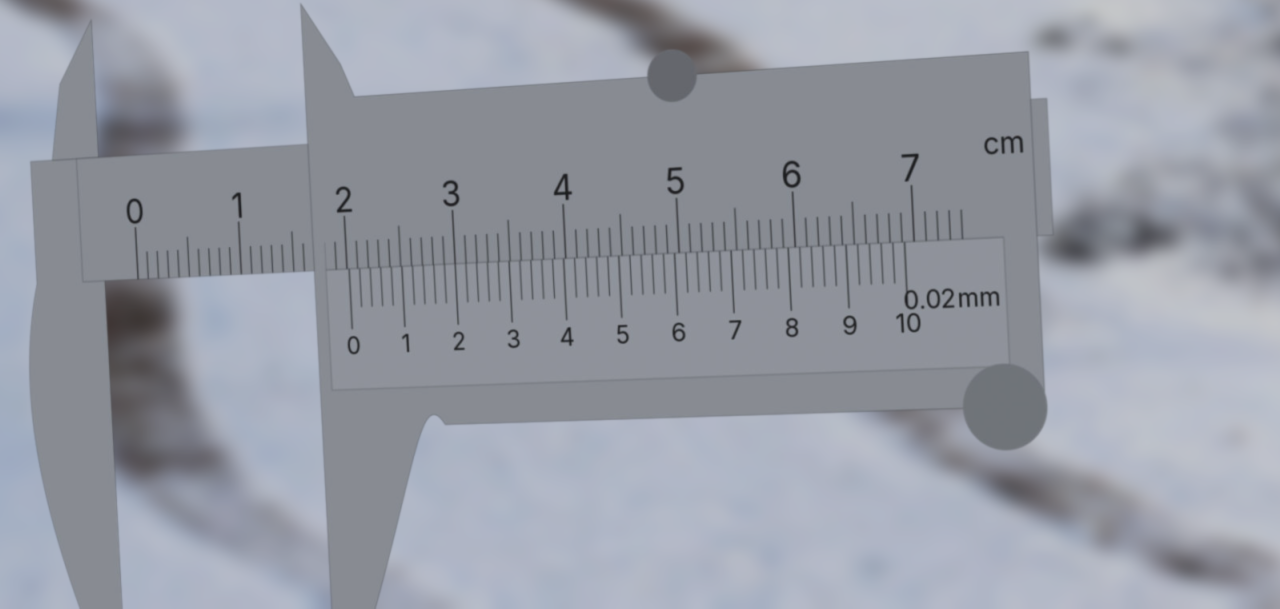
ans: {"value": 20.2, "unit": "mm"}
